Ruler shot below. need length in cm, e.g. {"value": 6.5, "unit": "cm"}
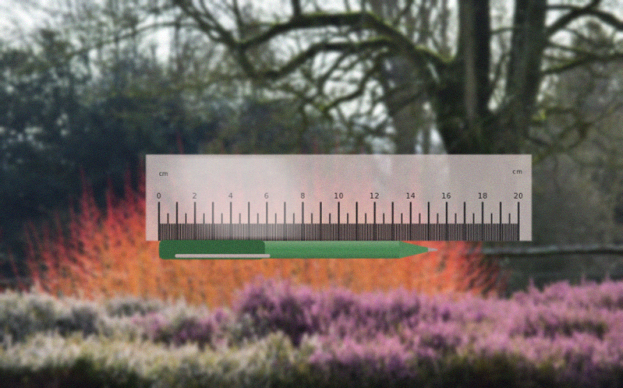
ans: {"value": 15.5, "unit": "cm"}
